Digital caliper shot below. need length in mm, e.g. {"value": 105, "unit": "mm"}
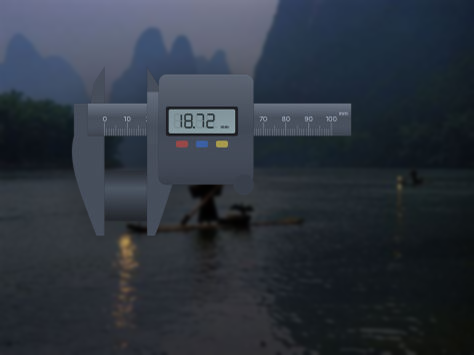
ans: {"value": 18.72, "unit": "mm"}
